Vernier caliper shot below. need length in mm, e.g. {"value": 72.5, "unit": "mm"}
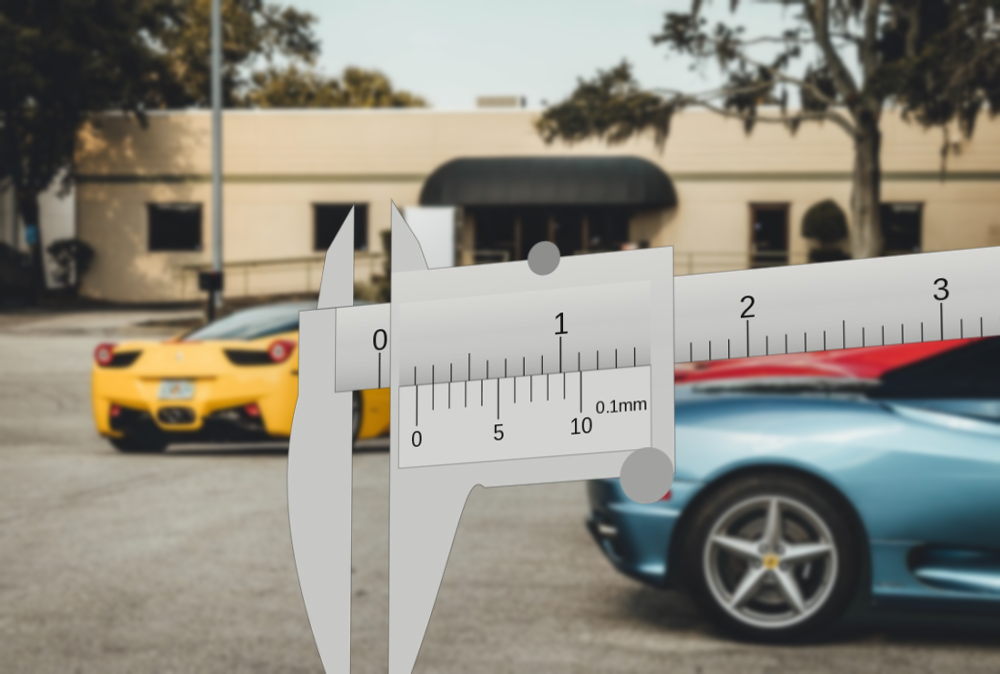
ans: {"value": 2.1, "unit": "mm"}
